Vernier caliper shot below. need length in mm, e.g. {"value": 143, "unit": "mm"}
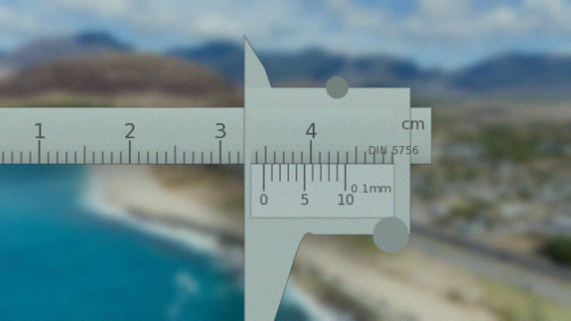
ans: {"value": 34.8, "unit": "mm"}
